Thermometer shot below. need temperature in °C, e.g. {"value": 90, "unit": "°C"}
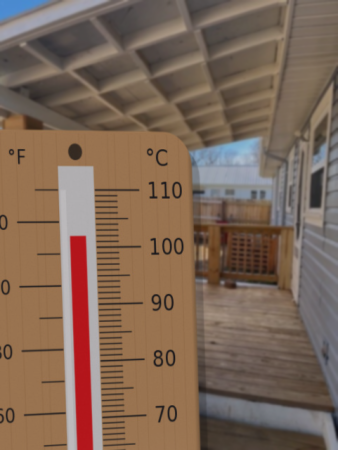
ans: {"value": 102, "unit": "°C"}
